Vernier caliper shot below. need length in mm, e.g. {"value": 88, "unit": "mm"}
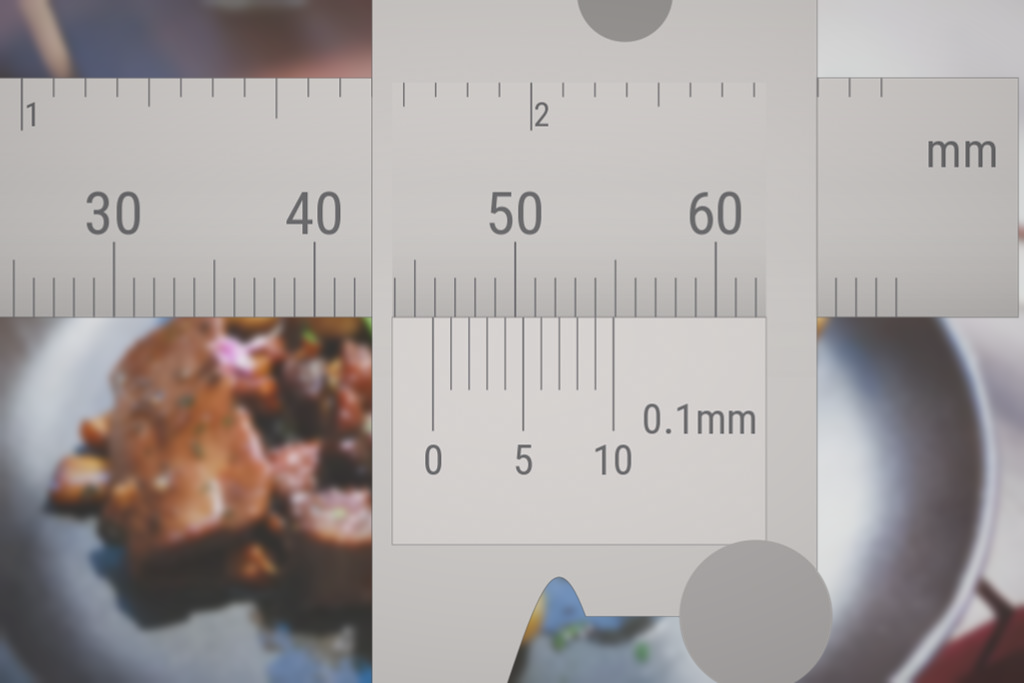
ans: {"value": 45.9, "unit": "mm"}
